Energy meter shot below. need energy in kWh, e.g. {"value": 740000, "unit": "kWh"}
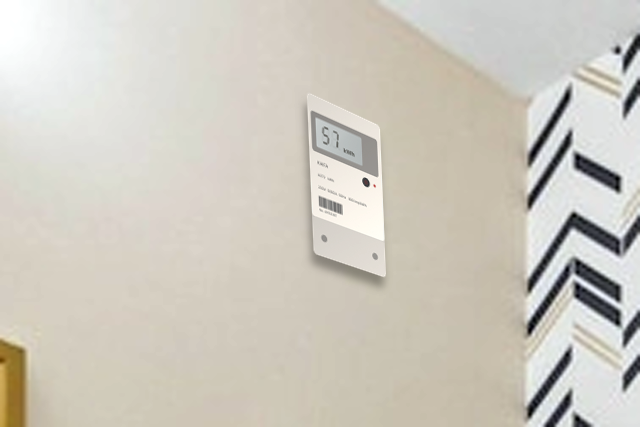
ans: {"value": 57, "unit": "kWh"}
